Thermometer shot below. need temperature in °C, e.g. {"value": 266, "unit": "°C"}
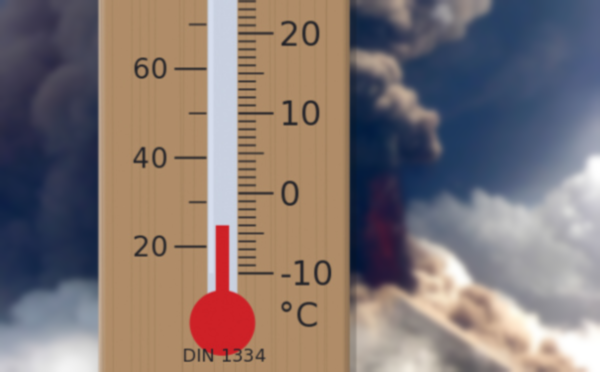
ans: {"value": -4, "unit": "°C"}
